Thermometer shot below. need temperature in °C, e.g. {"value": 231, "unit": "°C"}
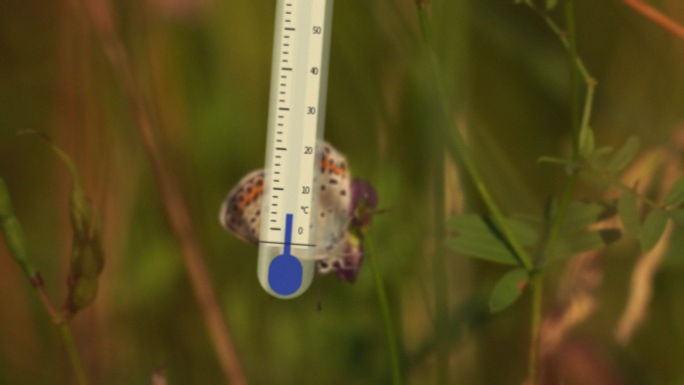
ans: {"value": 4, "unit": "°C"}
